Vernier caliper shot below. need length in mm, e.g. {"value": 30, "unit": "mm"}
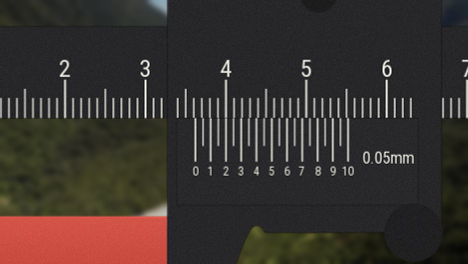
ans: {"value": 36.2, "unit": "mm"}
